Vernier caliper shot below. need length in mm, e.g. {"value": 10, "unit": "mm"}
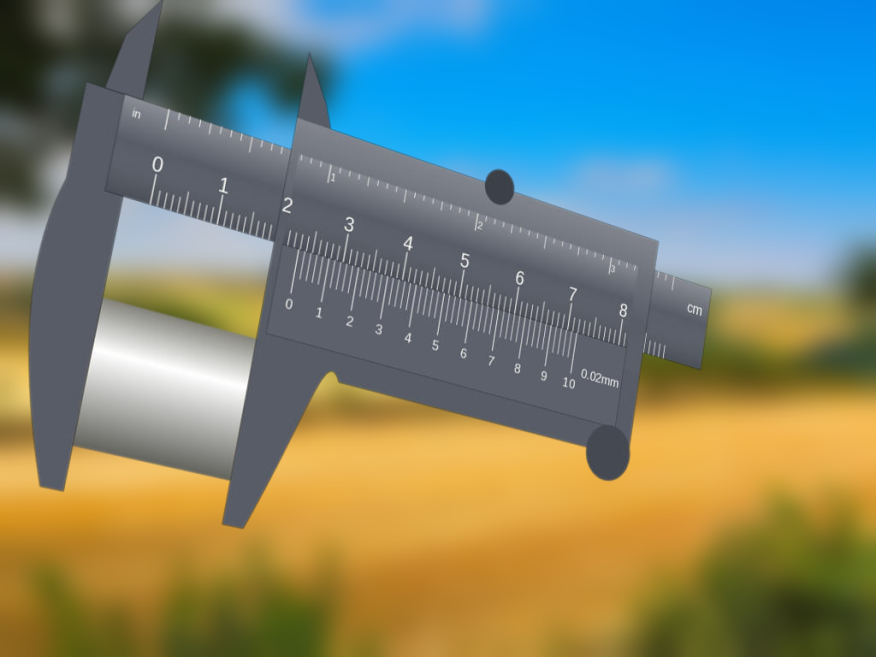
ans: {"value": 22.8, "unit": "mm"}
